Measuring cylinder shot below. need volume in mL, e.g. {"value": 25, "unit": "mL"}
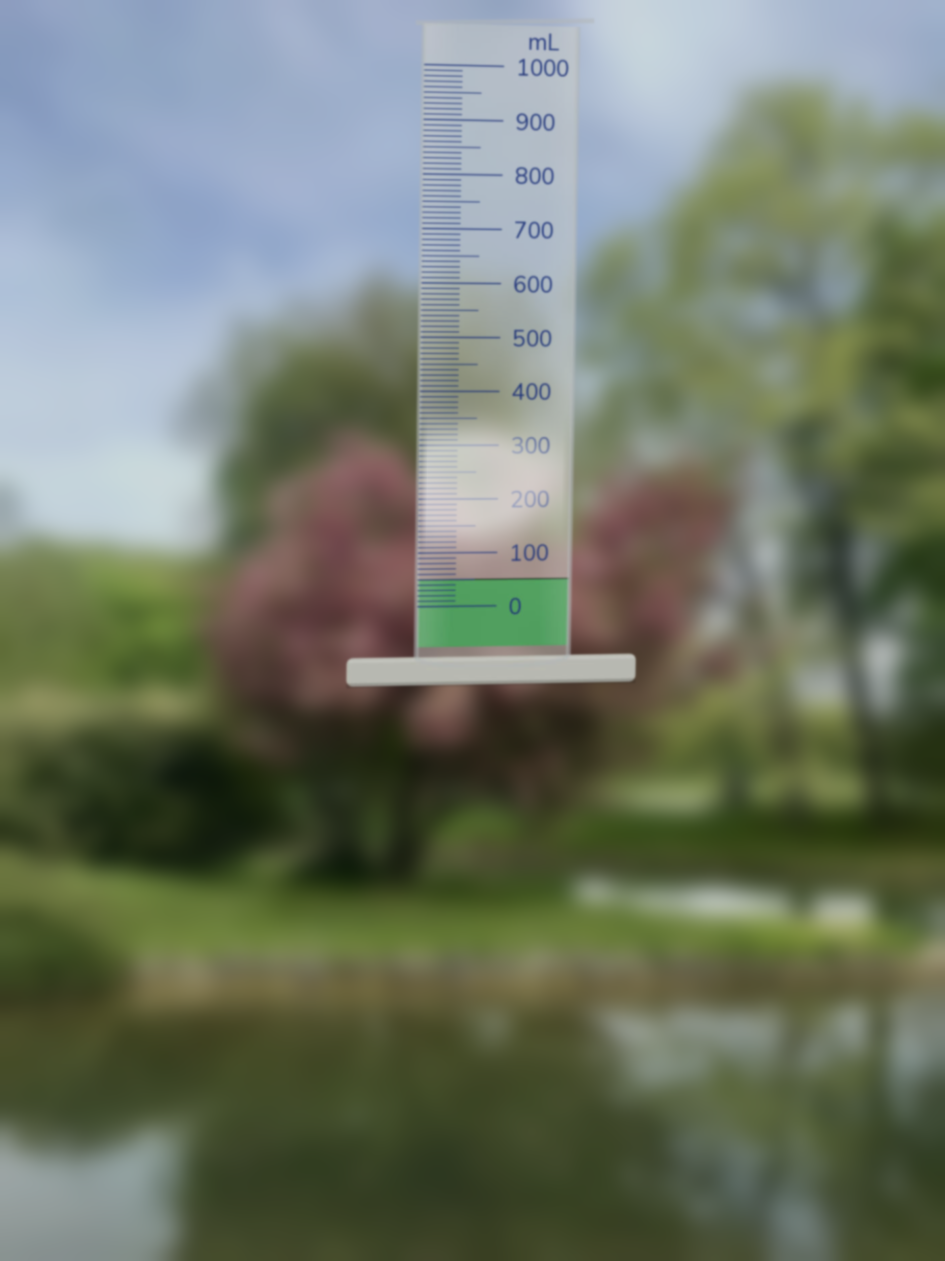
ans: {"value": 50, "unit": "mL"}
